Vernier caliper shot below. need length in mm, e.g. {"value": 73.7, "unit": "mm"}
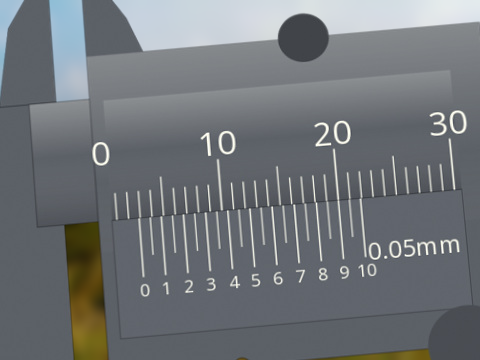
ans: {"value": 2.9, "unit": "mm"}
